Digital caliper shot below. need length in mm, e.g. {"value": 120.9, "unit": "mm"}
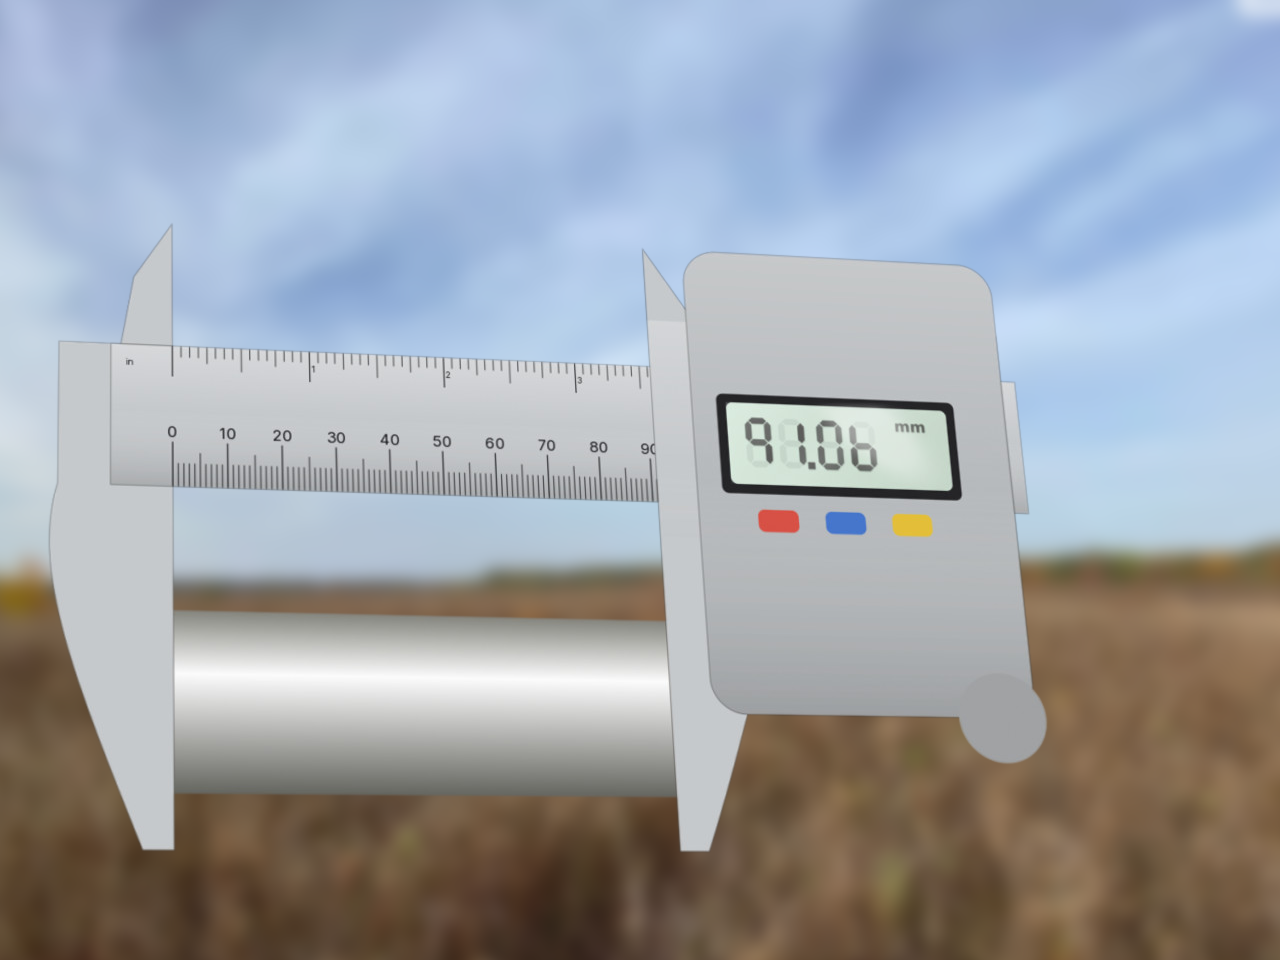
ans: {"value": 91.06, "unit": "mm"}
